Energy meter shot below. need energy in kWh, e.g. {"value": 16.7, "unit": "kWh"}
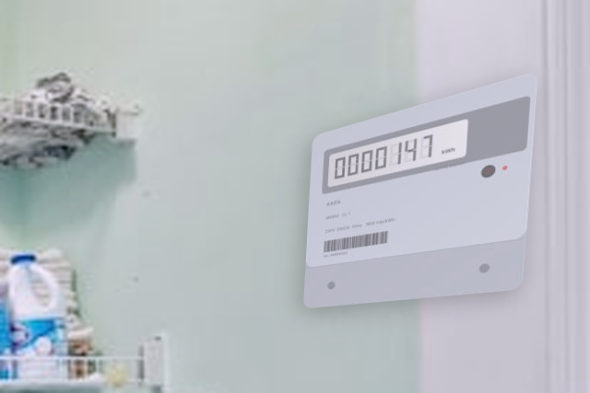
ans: {"value": 147, "unit": "kWh"}
